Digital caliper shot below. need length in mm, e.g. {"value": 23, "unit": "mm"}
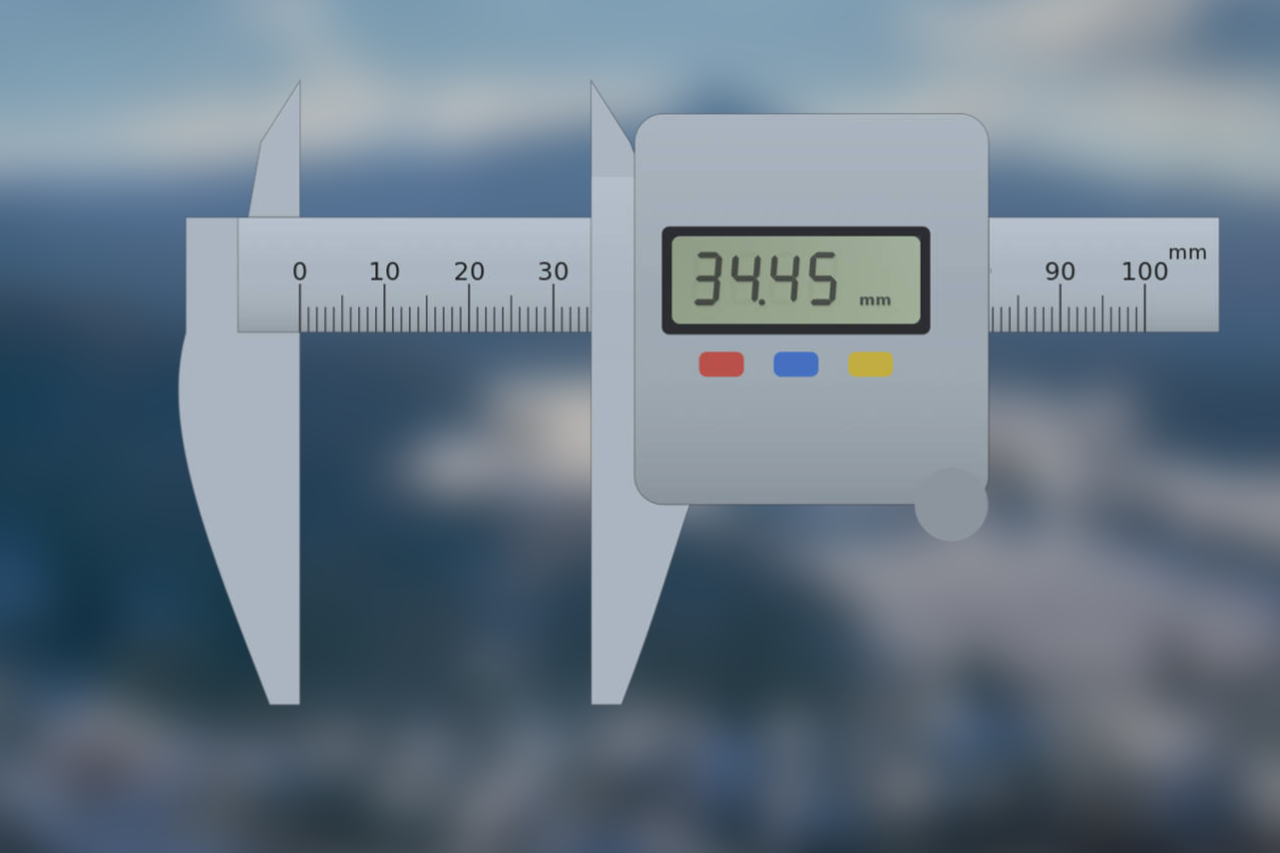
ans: {"value": 34.45, "unit": "mm"}
